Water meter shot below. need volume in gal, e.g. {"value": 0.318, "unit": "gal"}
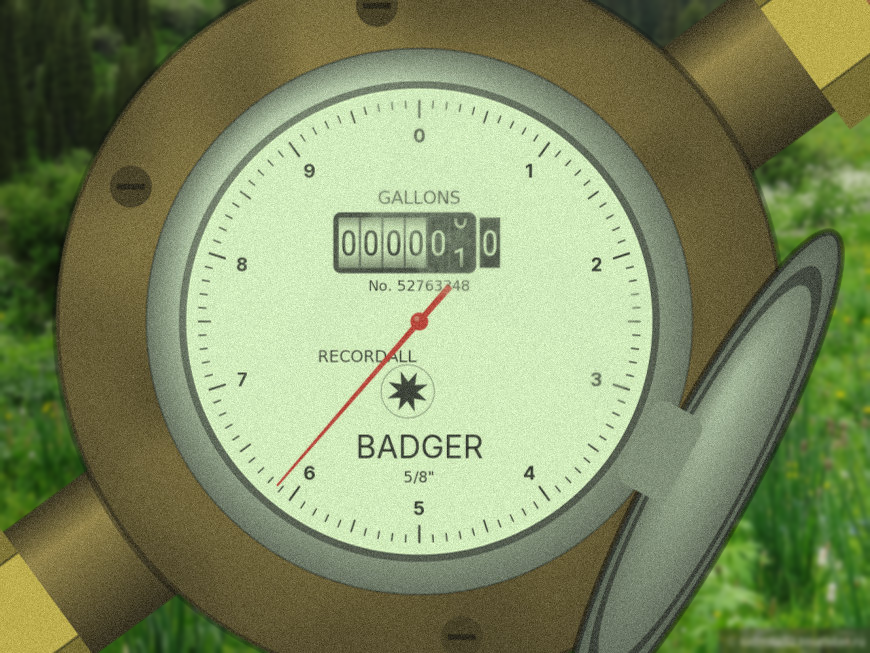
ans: {"value": 6.1, "unit": "gal"}
